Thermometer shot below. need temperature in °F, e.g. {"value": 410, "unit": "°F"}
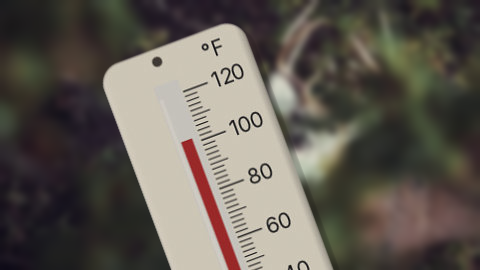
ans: {"value": 102, "unit": "°F"}
